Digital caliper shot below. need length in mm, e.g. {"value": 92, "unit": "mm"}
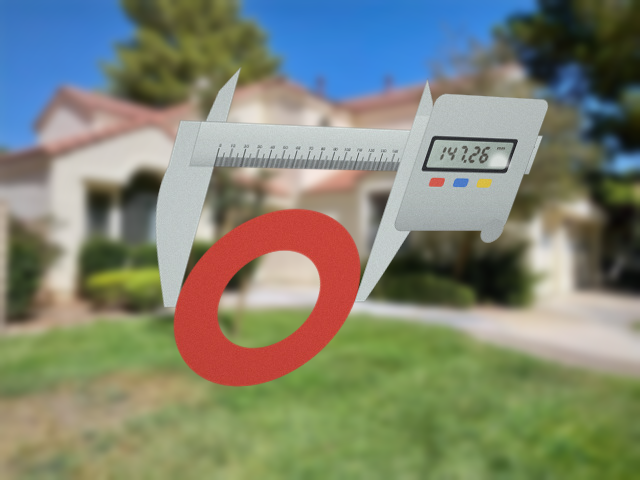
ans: {"value": 147.26, "unit": "mm"}
